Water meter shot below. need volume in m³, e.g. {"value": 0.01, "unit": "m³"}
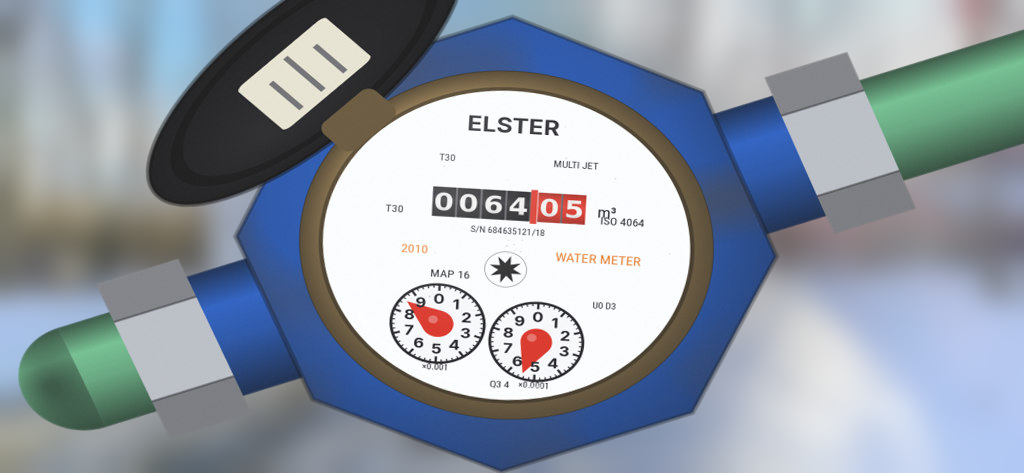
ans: {"value": 64.0585, "unit": "m³"}
